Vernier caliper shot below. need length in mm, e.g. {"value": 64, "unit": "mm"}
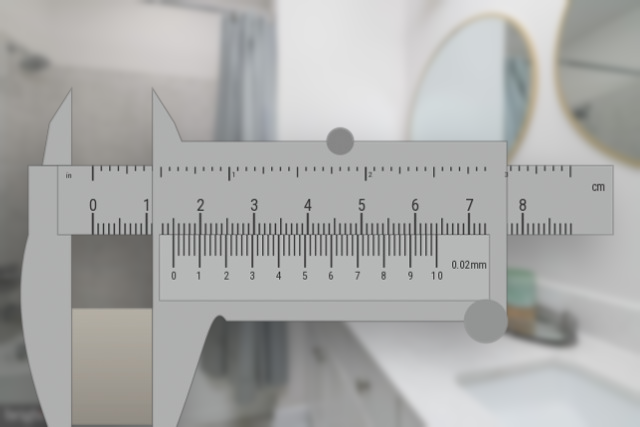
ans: {"value": 15.0, "unit": "mm"}
